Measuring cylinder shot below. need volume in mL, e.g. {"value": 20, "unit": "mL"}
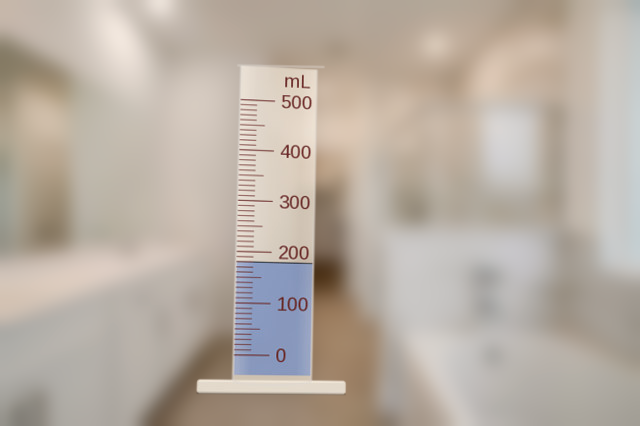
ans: {"value": 180, "unit": "mL"}
